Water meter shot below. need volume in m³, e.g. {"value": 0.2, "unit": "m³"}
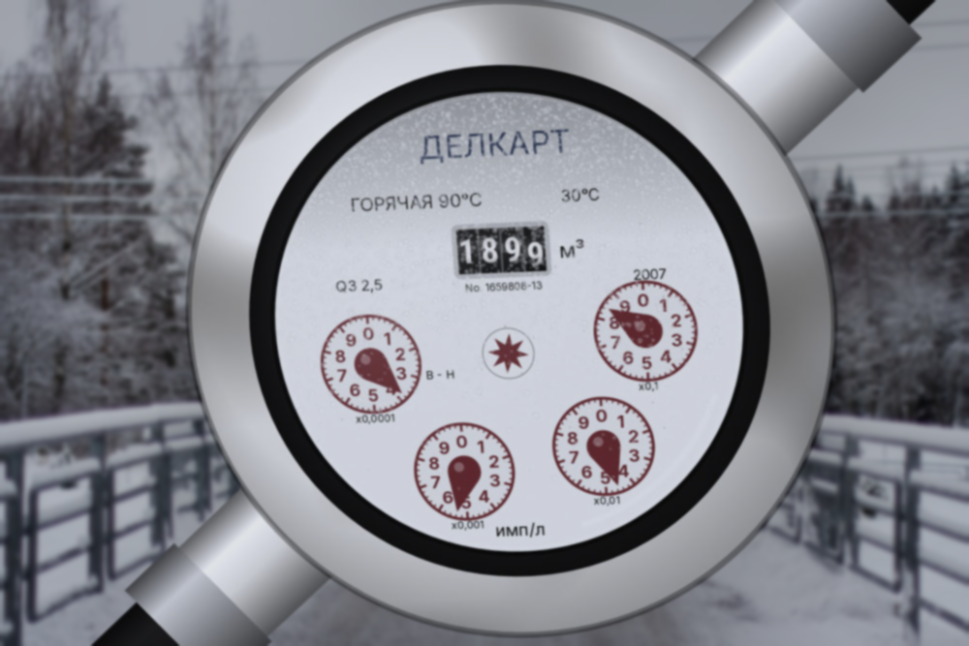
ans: {"value": 1898.8453, "unit": "m³"}
